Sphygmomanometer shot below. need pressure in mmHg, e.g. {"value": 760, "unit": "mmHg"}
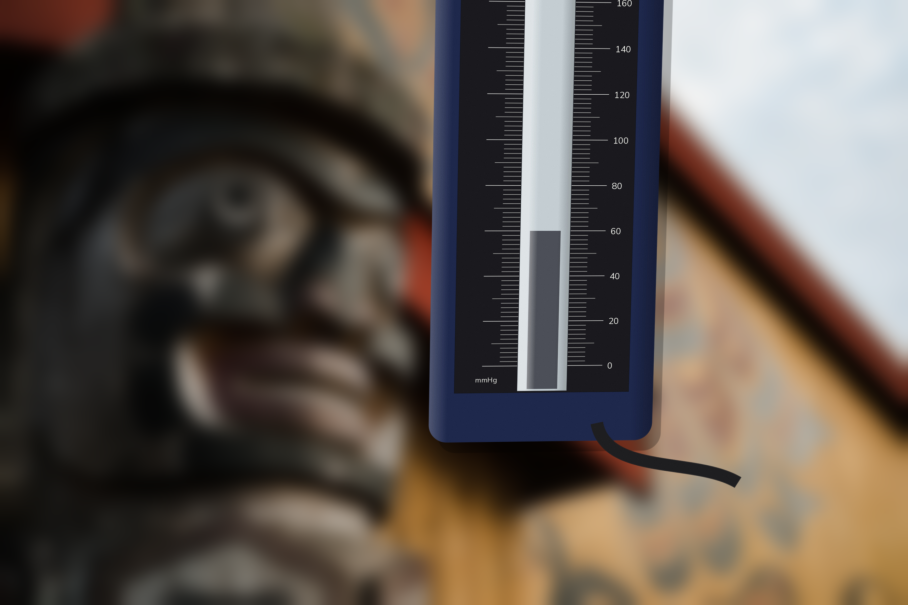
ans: {"value": 60, "unit": "mmHg"}
